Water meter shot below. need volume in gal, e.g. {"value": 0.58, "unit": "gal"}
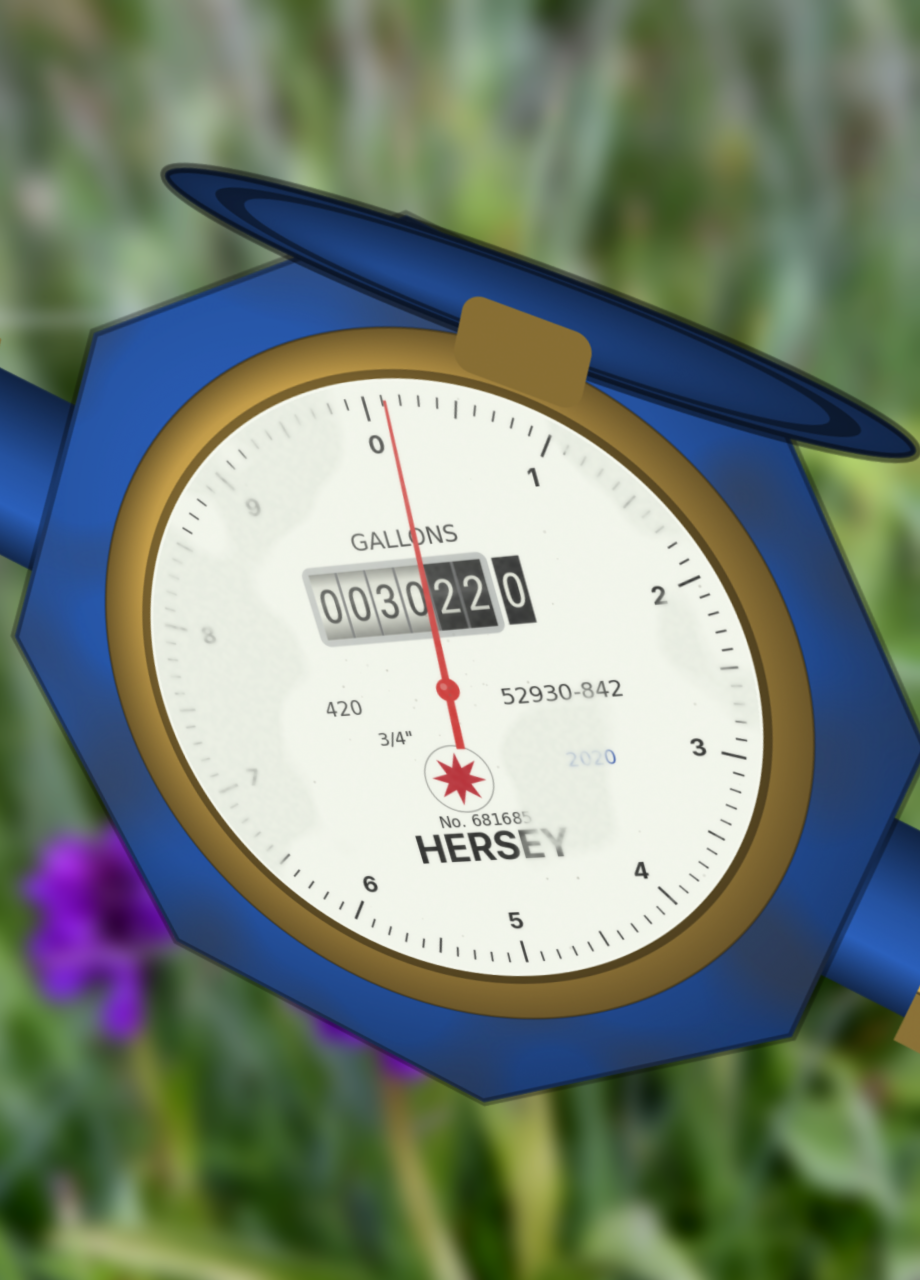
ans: {"value": 30220.1, "unit": "gal"}
